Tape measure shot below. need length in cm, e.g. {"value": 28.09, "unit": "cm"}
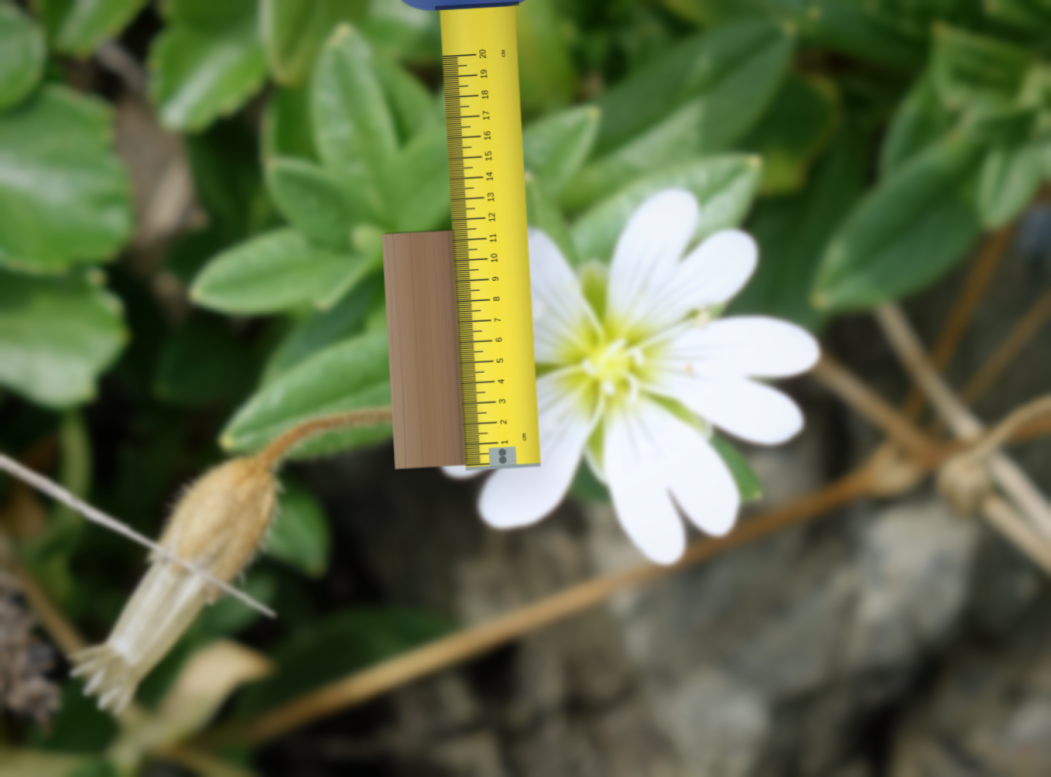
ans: {"value": 11.5, "unit": "cm"}
